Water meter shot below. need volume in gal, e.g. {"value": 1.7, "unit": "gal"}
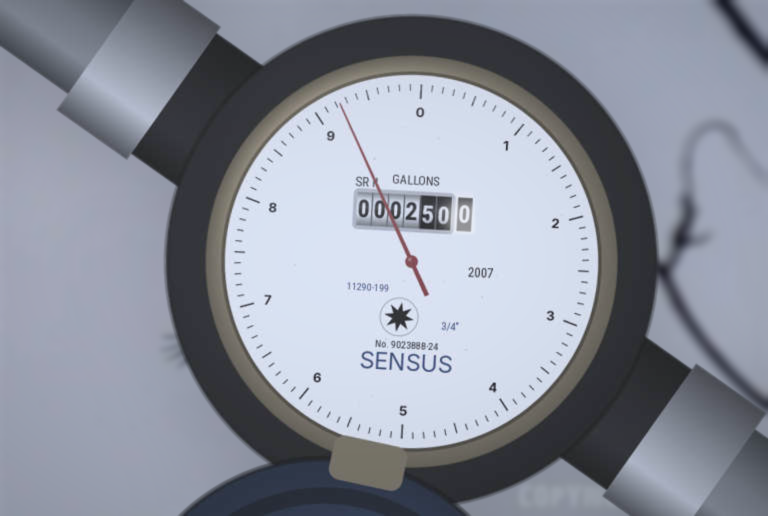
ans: {"value": 2499.2, "unit": "gal"}
